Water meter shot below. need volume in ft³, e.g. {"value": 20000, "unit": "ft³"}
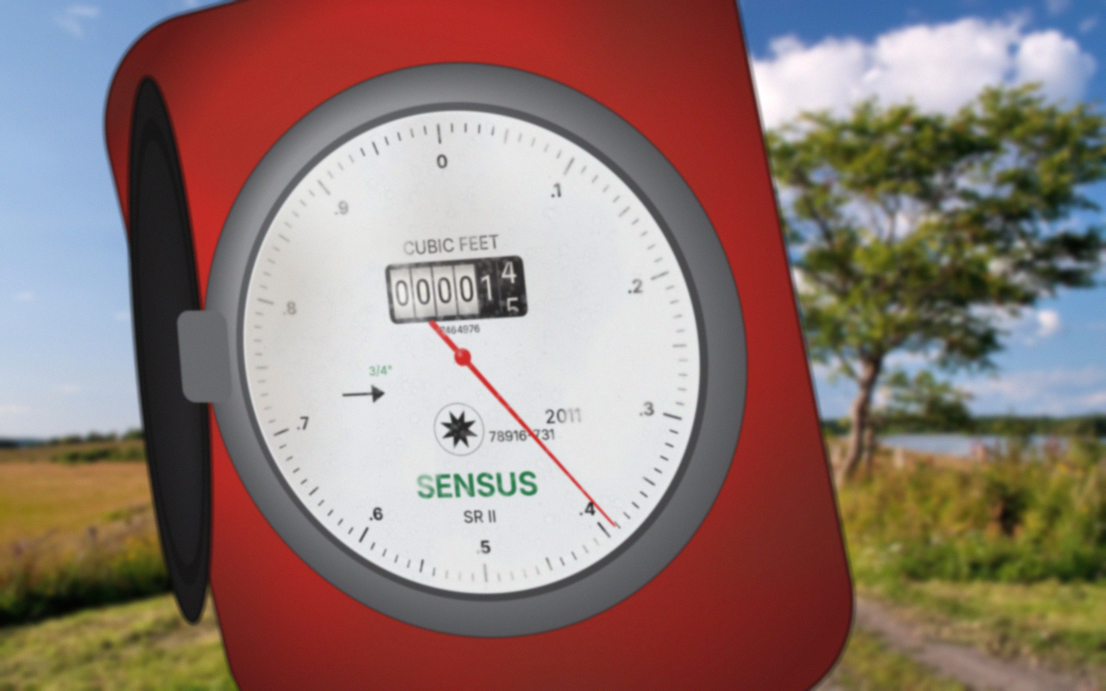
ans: {"value": 14.39, "unit": "ft³"}
